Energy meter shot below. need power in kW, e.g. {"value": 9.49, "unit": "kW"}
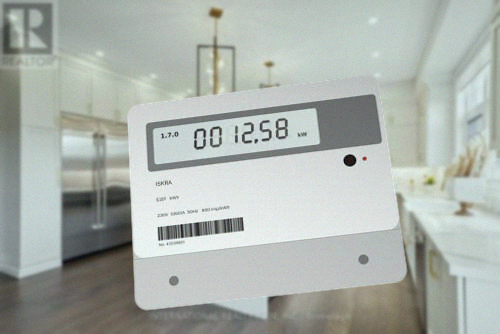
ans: {"value": 12.58, "unit": "kW"}
